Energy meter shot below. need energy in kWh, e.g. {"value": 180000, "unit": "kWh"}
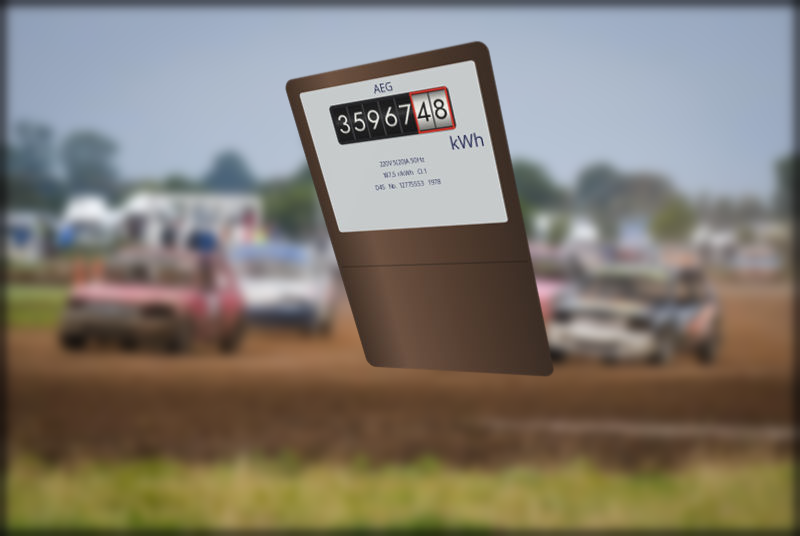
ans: {"value": 35967.48, "unit": "kWh"}
